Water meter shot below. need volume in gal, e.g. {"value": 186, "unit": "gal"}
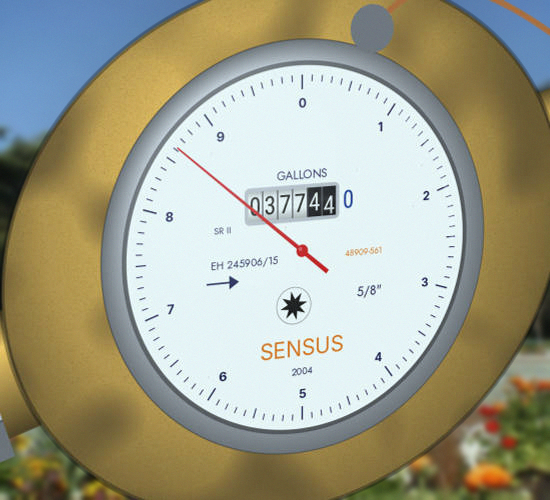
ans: {"value": 377438.6, "unit": "gal"}
